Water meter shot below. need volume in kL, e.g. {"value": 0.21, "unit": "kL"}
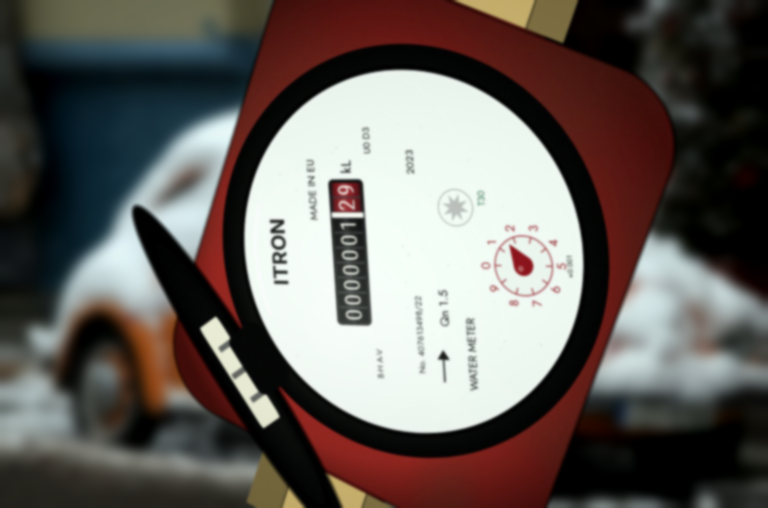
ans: {"value": 1.291, "unit": "kL"}
